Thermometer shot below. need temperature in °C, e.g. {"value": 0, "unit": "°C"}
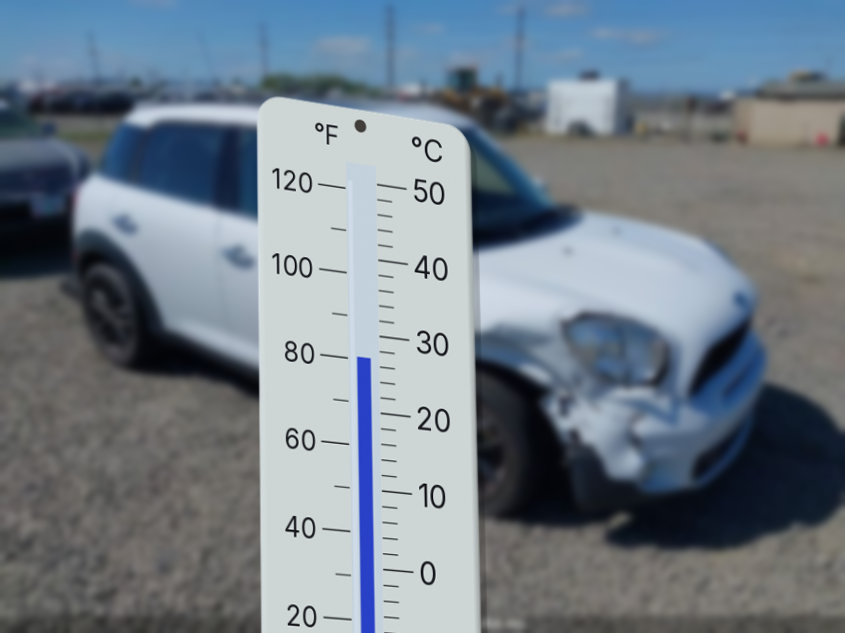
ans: {"value": 27, "unit": "°C"}
